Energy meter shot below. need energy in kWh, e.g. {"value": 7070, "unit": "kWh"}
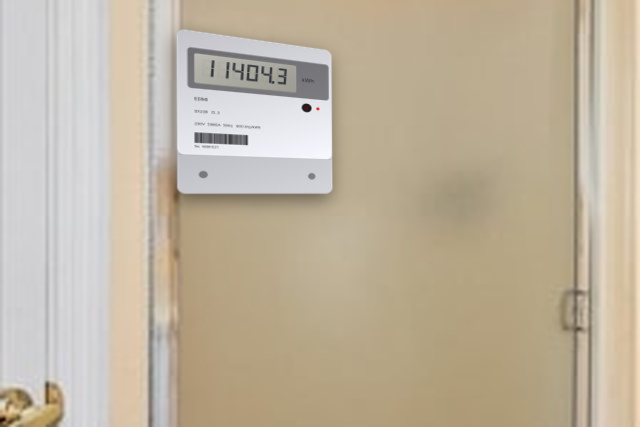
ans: {"value": 11404.3, "unit": "kWh"}
